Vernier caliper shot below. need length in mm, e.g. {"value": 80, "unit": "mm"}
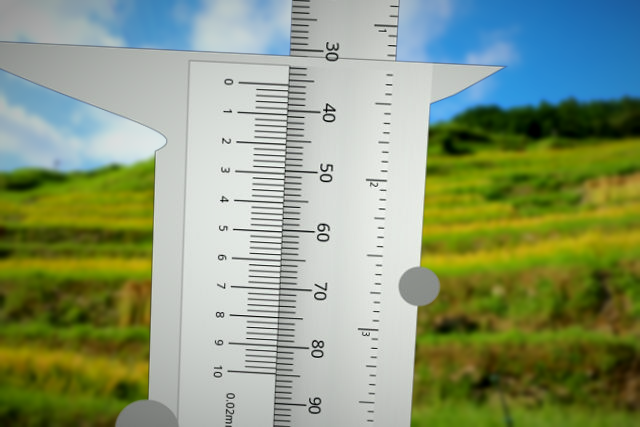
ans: {"value": 35.8, "unit": "mm"}
